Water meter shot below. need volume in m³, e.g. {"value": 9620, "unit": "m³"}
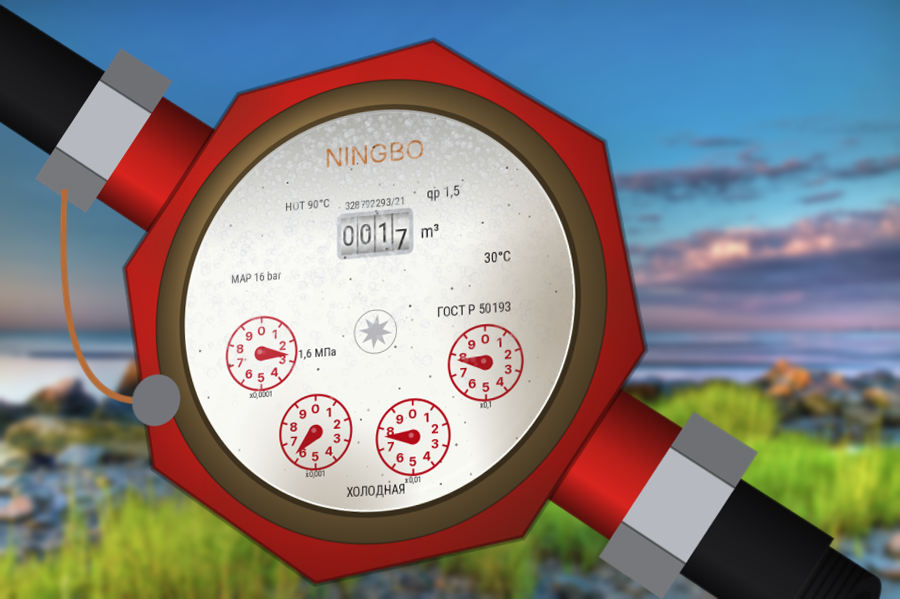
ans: {"value": 16.7762, "unit": "m³"}
